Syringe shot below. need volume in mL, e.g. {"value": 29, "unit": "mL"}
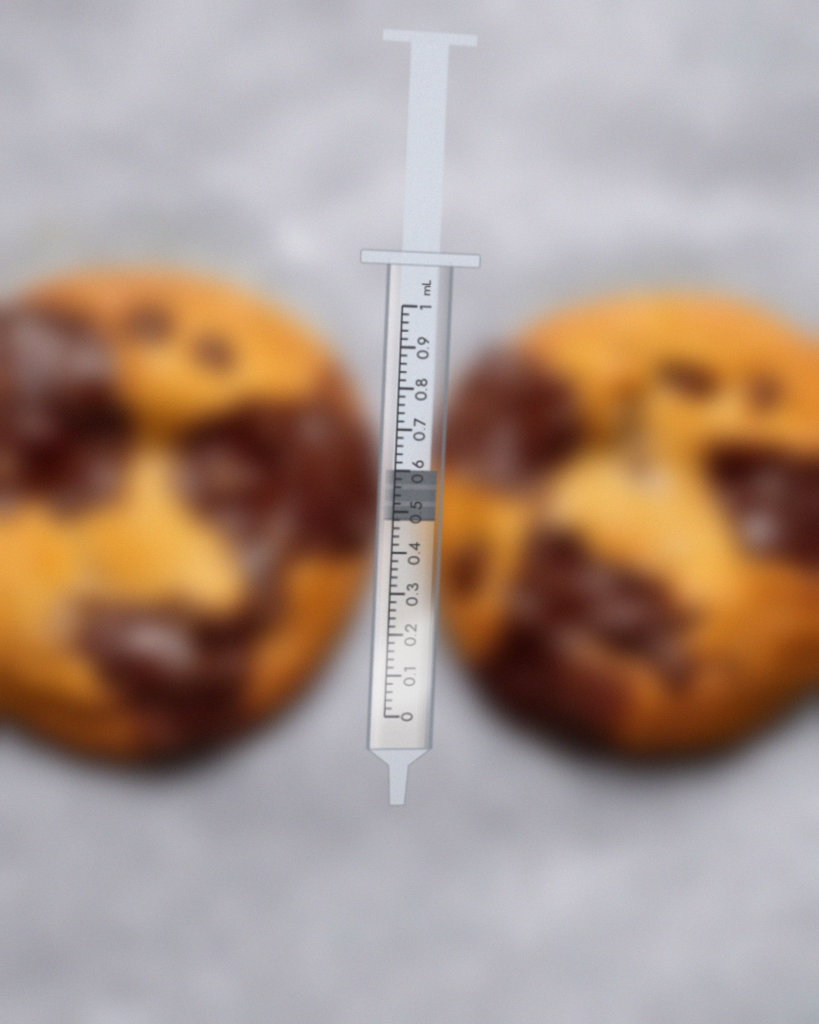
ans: {"value": 0.48, "unit": "mL"}
